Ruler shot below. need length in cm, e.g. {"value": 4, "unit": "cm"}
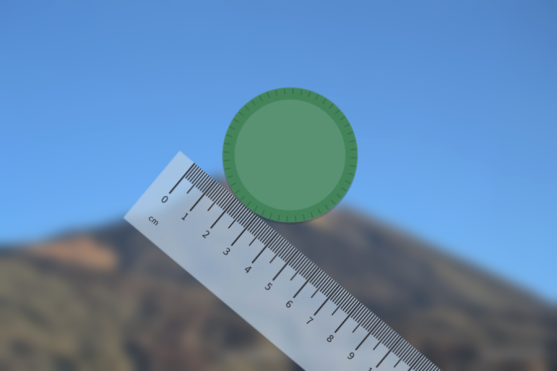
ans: {"value": 5, "unit": "cm"}
